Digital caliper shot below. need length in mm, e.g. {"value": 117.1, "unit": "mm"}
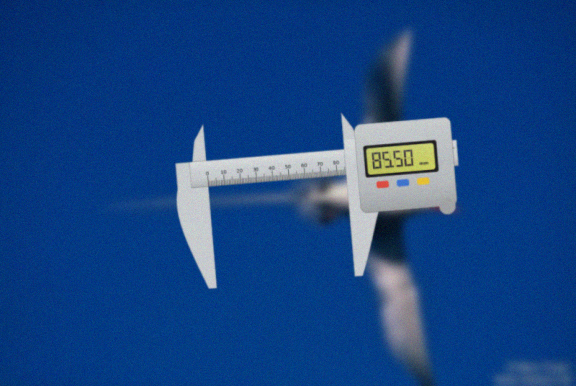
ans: {"value": 85.50, "unit": "mm"}
